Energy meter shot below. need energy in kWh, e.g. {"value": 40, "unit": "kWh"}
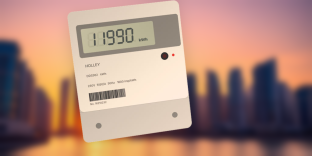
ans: {"value": 11990, "unit": "kWh"}
